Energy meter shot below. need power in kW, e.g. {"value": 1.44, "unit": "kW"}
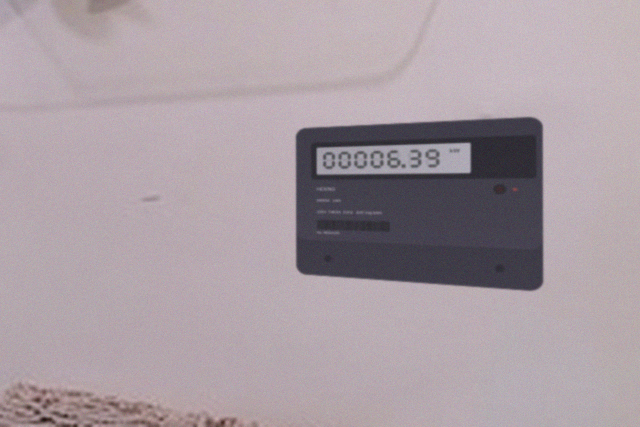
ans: {"value": 6.39, "unit": "kW"}
